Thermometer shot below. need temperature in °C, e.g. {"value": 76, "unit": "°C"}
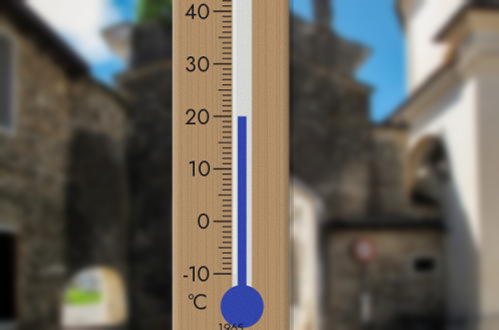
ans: {"value": 20, "unit": "°C"}
